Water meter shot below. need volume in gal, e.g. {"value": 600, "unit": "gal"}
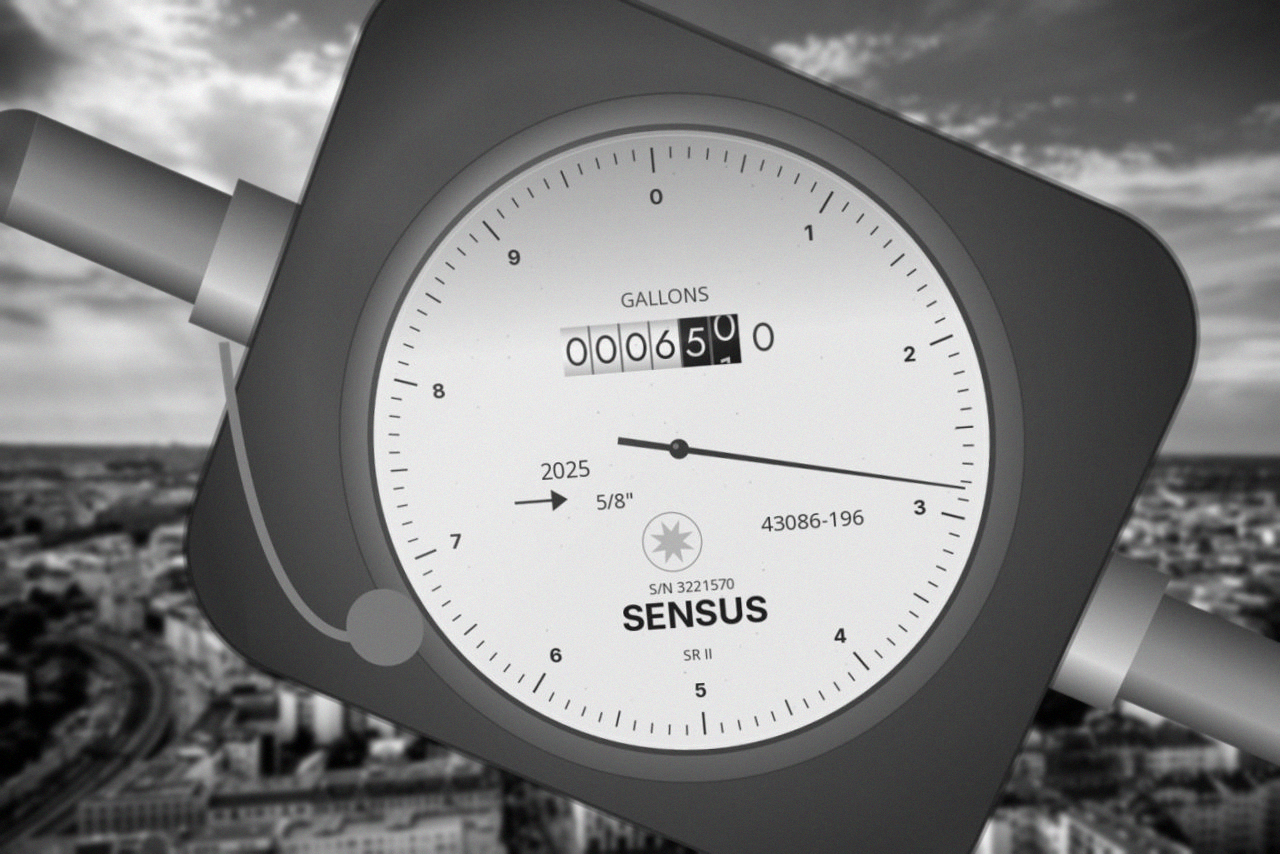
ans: {"value": 6502.8, "unit": "gal"}
